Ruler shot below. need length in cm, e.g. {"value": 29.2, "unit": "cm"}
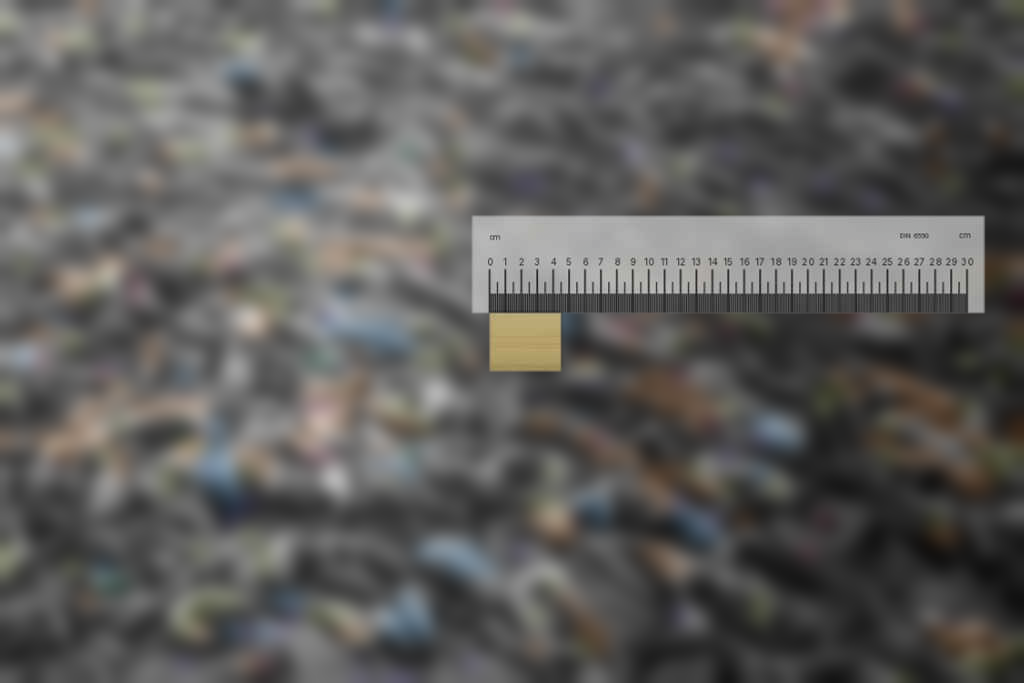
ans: {"value": 4.5, "unit": "cm"}
